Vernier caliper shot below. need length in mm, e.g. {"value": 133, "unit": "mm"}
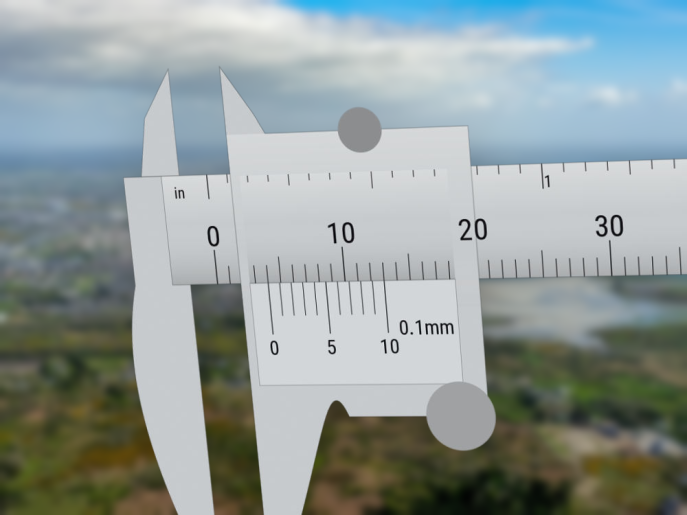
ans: {"value": 4.0, "unit": "mm"}
